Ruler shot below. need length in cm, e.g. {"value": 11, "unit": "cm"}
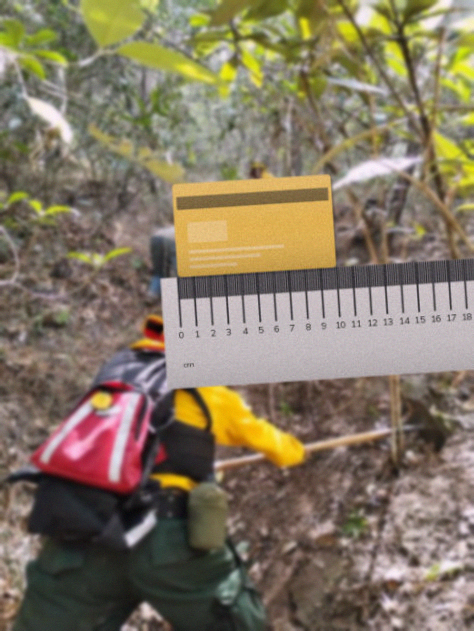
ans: {"value": 10, "unit": "cm"}
